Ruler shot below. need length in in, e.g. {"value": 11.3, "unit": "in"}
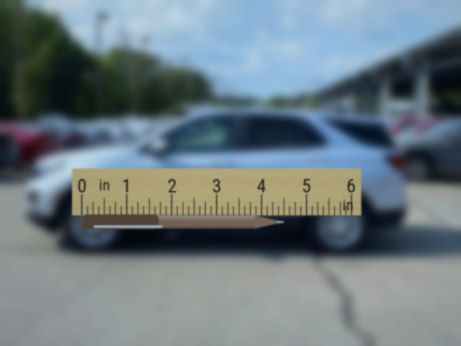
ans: {"value": 4.5, "unit": "in"}
